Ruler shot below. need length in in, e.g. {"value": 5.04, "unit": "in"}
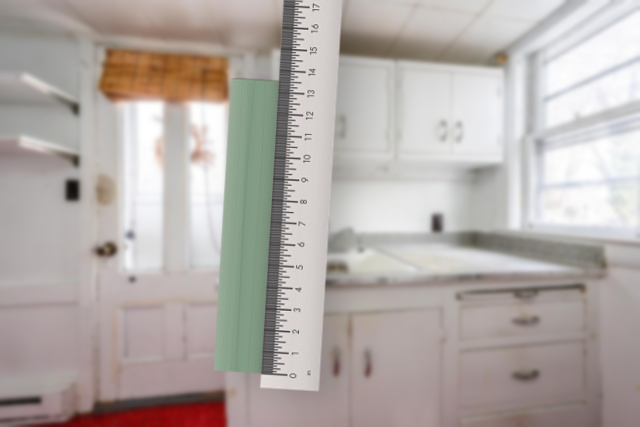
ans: {"value": 13.5, "unit": "in"}
